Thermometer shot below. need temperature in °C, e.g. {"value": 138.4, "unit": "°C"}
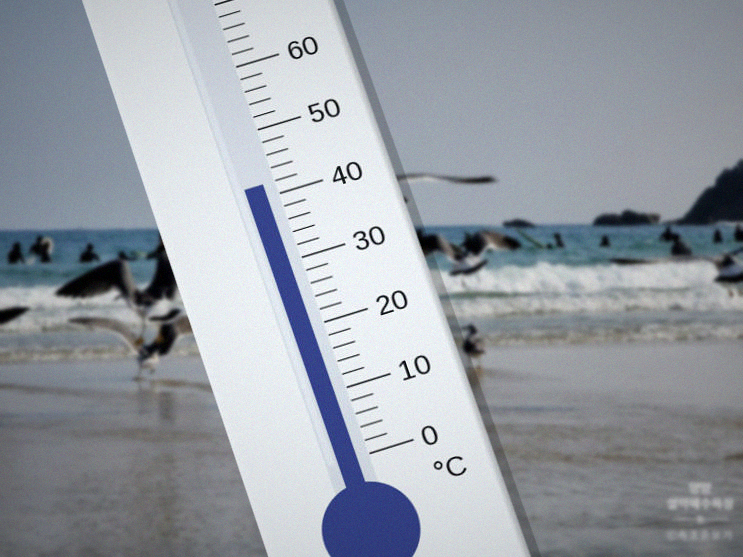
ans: {"value": 42, "unit": "°C"}
